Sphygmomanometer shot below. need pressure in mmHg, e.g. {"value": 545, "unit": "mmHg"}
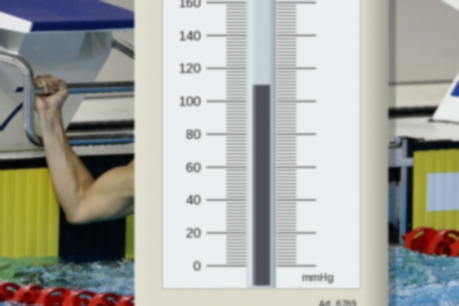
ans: {"value": 110, "unit": "mmHg"}
